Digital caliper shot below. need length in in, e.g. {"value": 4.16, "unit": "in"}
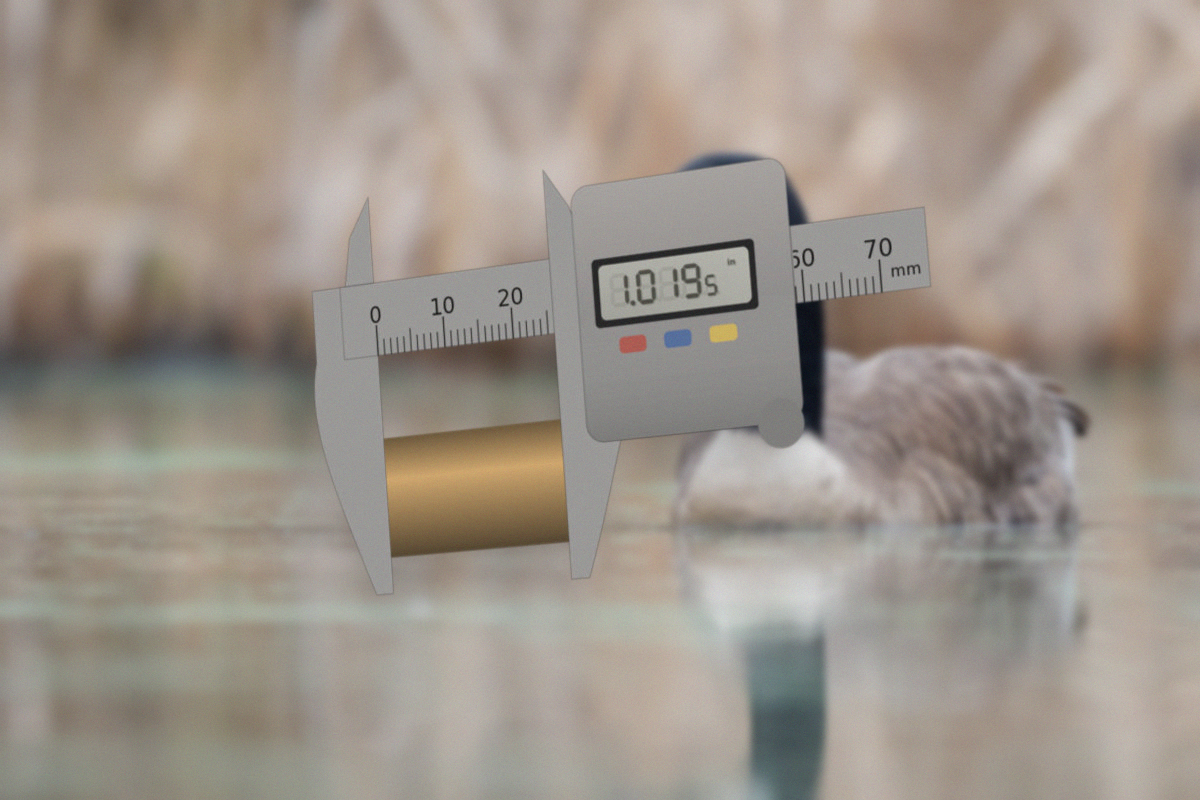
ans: {"value": 1.0195, "unit": "in"}
